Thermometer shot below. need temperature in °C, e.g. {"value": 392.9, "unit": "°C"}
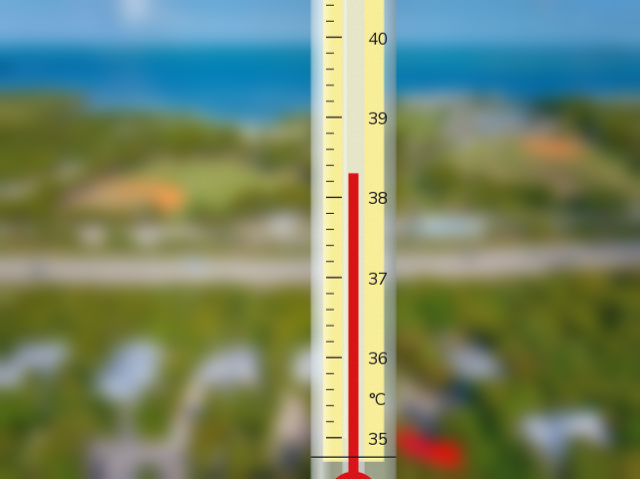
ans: {"value": 38.3, "unit": "°C"}
